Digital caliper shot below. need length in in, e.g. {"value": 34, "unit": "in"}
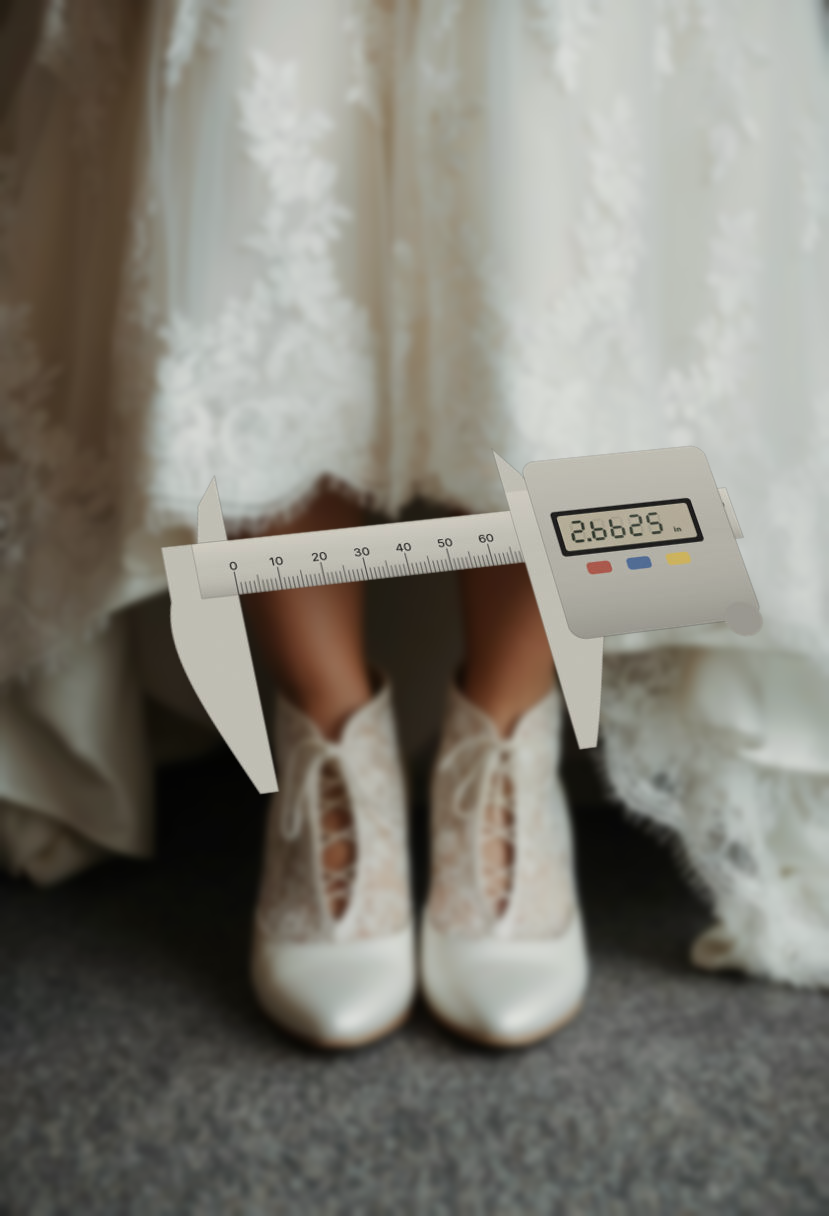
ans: {"value": 2.6625, "unit": "in"}
